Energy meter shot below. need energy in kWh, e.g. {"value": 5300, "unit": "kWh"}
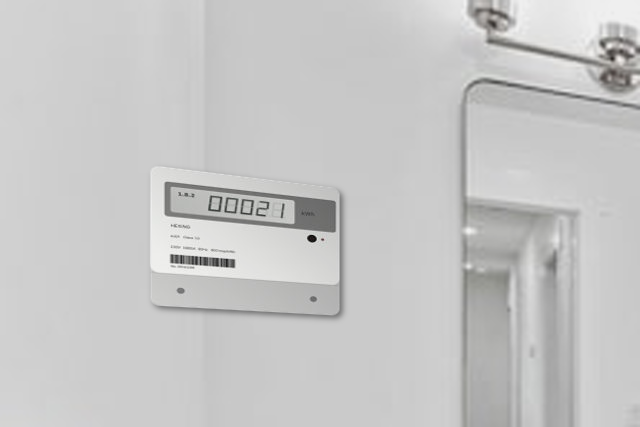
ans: {"value": 21, "unit": "kWh"}
